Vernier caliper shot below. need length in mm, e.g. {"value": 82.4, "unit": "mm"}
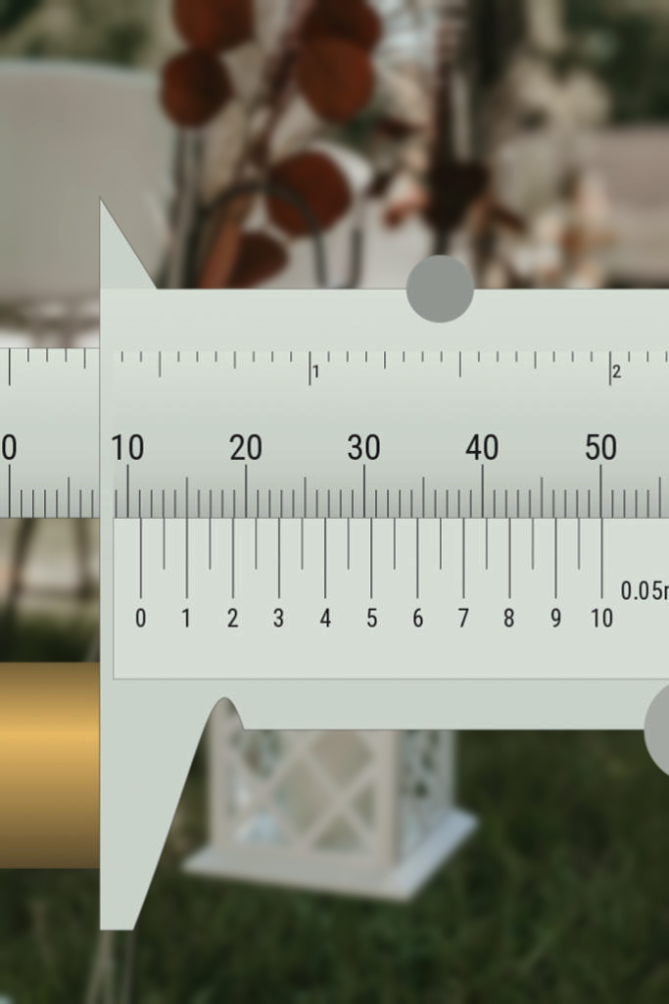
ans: {"value": 11.1, "unit": "mm"}
